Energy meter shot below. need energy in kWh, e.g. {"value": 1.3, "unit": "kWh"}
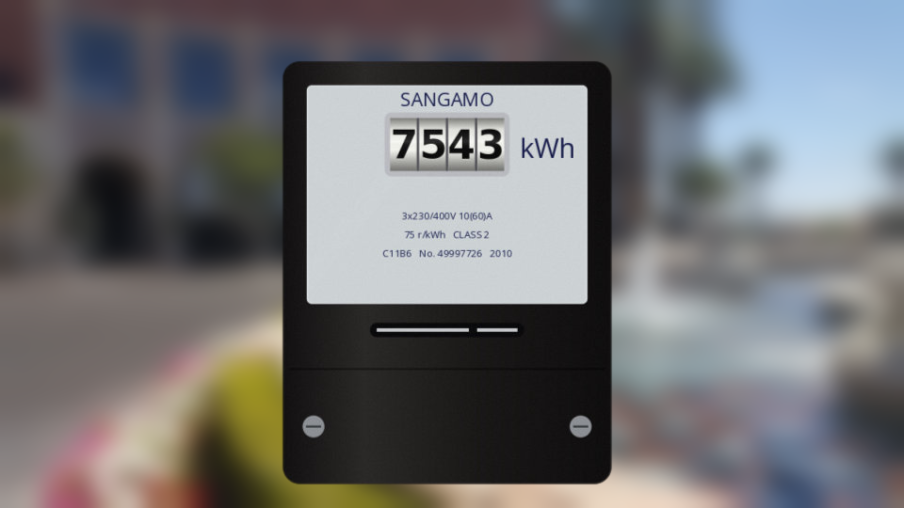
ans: {"value": 7543, "unit": "kWh"}
